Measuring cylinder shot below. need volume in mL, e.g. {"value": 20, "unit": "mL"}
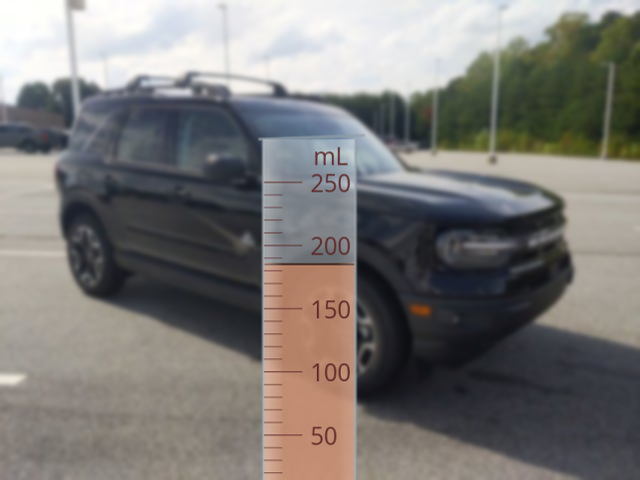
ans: {"value": 185, "unit": "mL"}
